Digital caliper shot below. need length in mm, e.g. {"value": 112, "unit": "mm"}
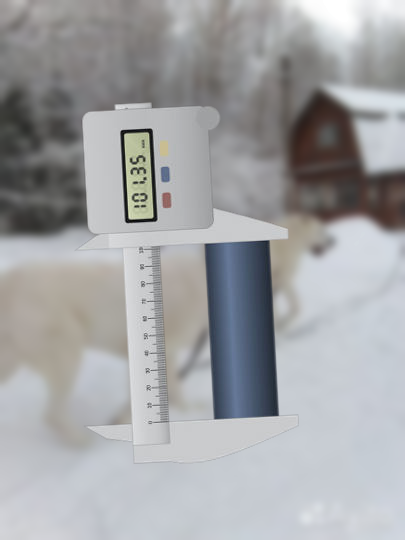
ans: {"value": 101.35, "unit": "mm"}
